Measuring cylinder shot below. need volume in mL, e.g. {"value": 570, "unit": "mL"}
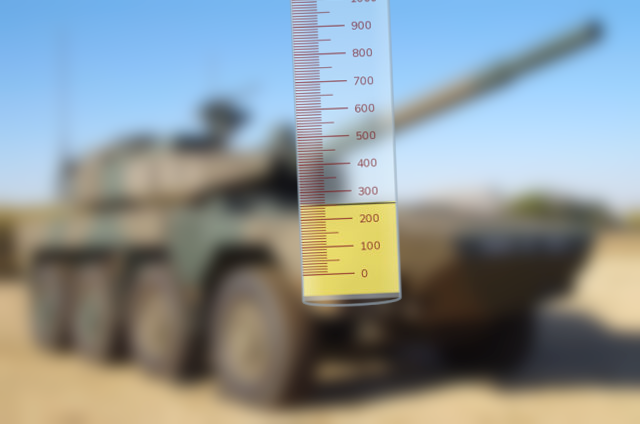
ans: {"value": 250, "unit": "mL"}
